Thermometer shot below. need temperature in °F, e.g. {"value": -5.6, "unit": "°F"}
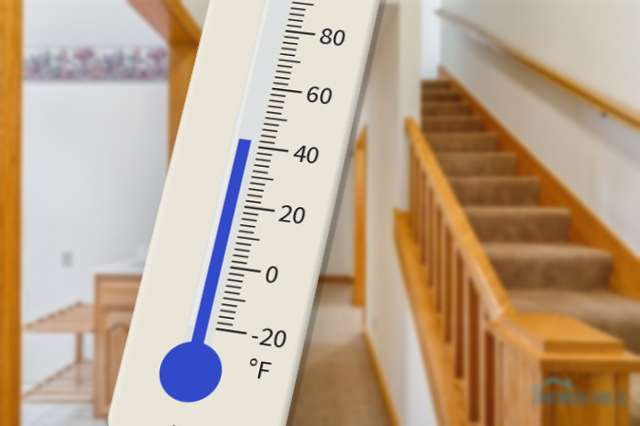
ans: {"value": 42, "unit": "°F"}
